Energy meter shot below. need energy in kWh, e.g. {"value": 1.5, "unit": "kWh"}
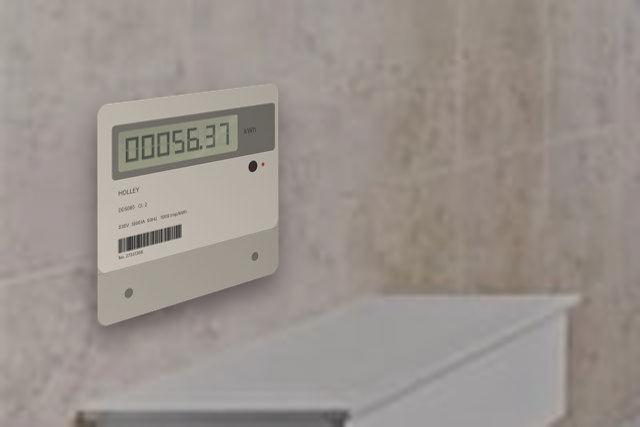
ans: {"value": 56.37, "unit": "kWh"}
